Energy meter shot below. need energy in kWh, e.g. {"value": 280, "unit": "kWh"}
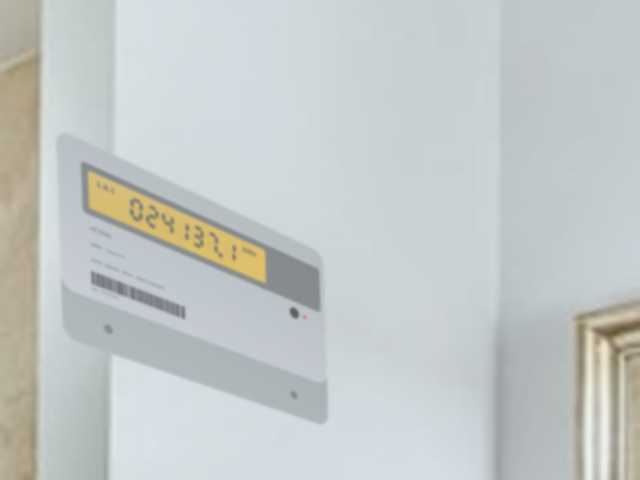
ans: {"value": 24137.1, "unit": "kWh"}
